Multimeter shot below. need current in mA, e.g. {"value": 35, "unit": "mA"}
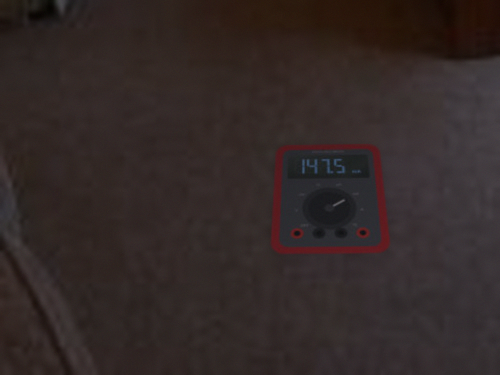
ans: {"value": 147.5, "unit": "mA"}
